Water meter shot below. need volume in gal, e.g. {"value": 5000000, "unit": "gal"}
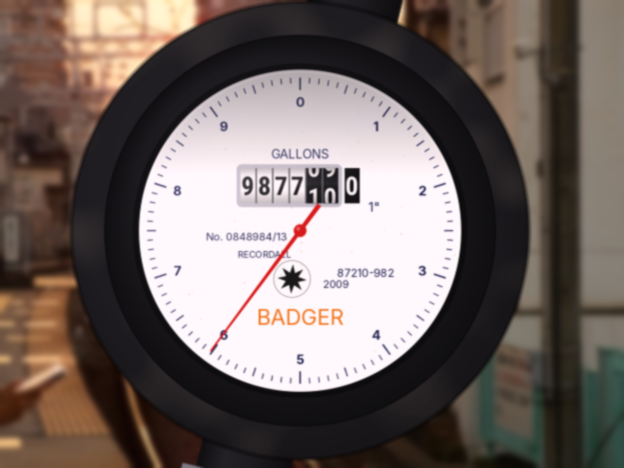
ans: {"value": 9877096.0, "unit": "gal"}
